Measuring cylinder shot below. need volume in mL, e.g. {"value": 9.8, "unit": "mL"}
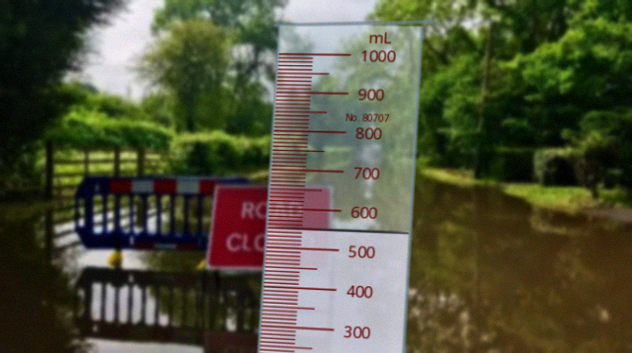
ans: {"value": 550, "unit": "mL"}
